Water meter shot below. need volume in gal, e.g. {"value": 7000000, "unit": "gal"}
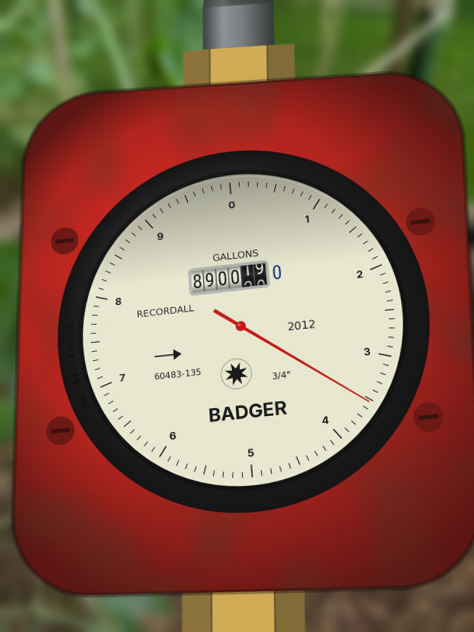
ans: {"value": 8900193.5, "unit": "gal"}
